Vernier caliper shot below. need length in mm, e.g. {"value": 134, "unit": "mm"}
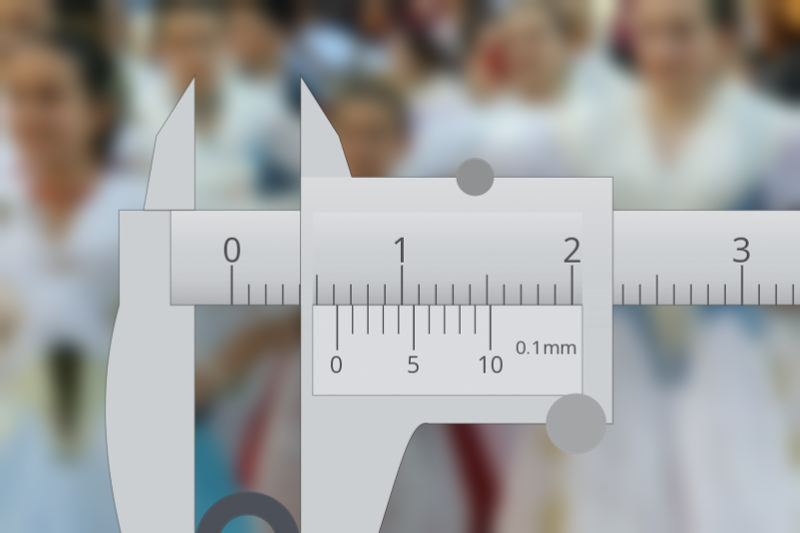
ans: {"value": 6.2, "unit": "mm"}
